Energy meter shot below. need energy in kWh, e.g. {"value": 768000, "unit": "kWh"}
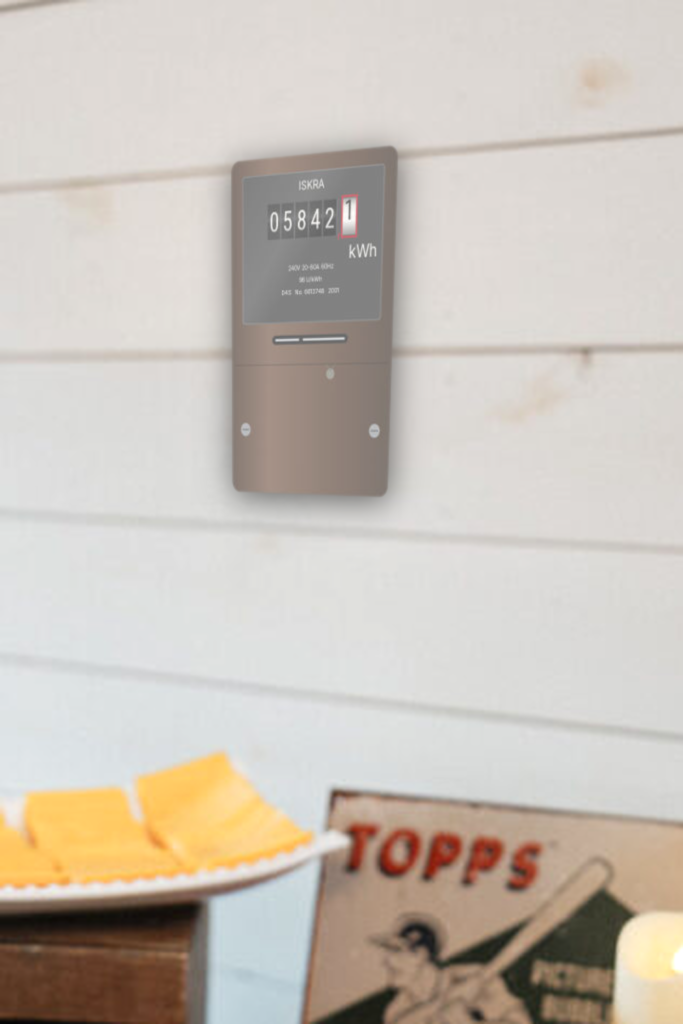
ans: {"value": 5842.1, "unit": "kWh"}
